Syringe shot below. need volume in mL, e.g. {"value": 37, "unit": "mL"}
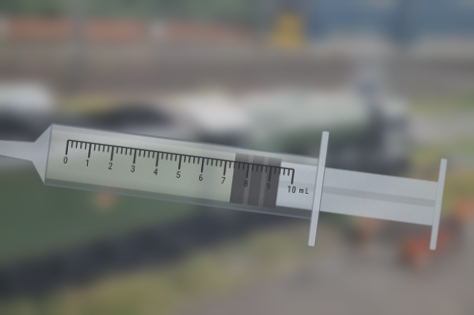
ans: {"value": 7.4, "unit": "mL"}
